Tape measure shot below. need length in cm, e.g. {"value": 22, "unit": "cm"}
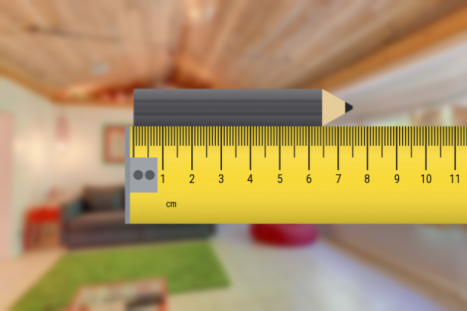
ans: {"value": 7.5, "unit": "cm"}
